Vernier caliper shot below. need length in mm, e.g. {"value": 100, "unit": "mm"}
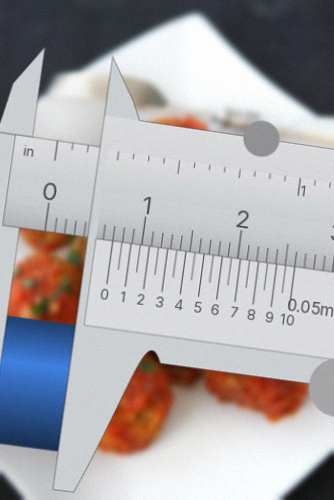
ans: {"value": 7.0, "unit": "mm"}
